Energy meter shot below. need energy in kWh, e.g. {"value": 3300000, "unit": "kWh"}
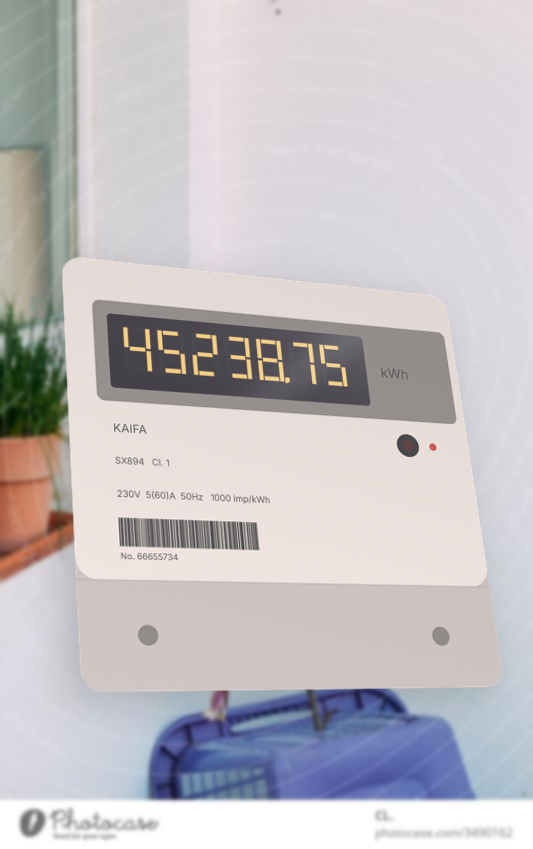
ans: {"value": 45238.75, "unit": "kWh"}
